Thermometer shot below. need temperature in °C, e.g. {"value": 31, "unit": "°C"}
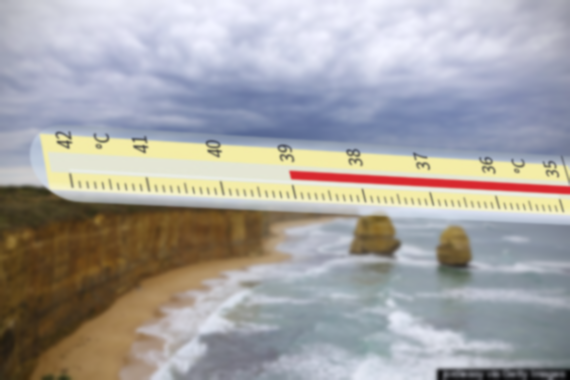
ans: {"value": 39, "unit": "°C"}
